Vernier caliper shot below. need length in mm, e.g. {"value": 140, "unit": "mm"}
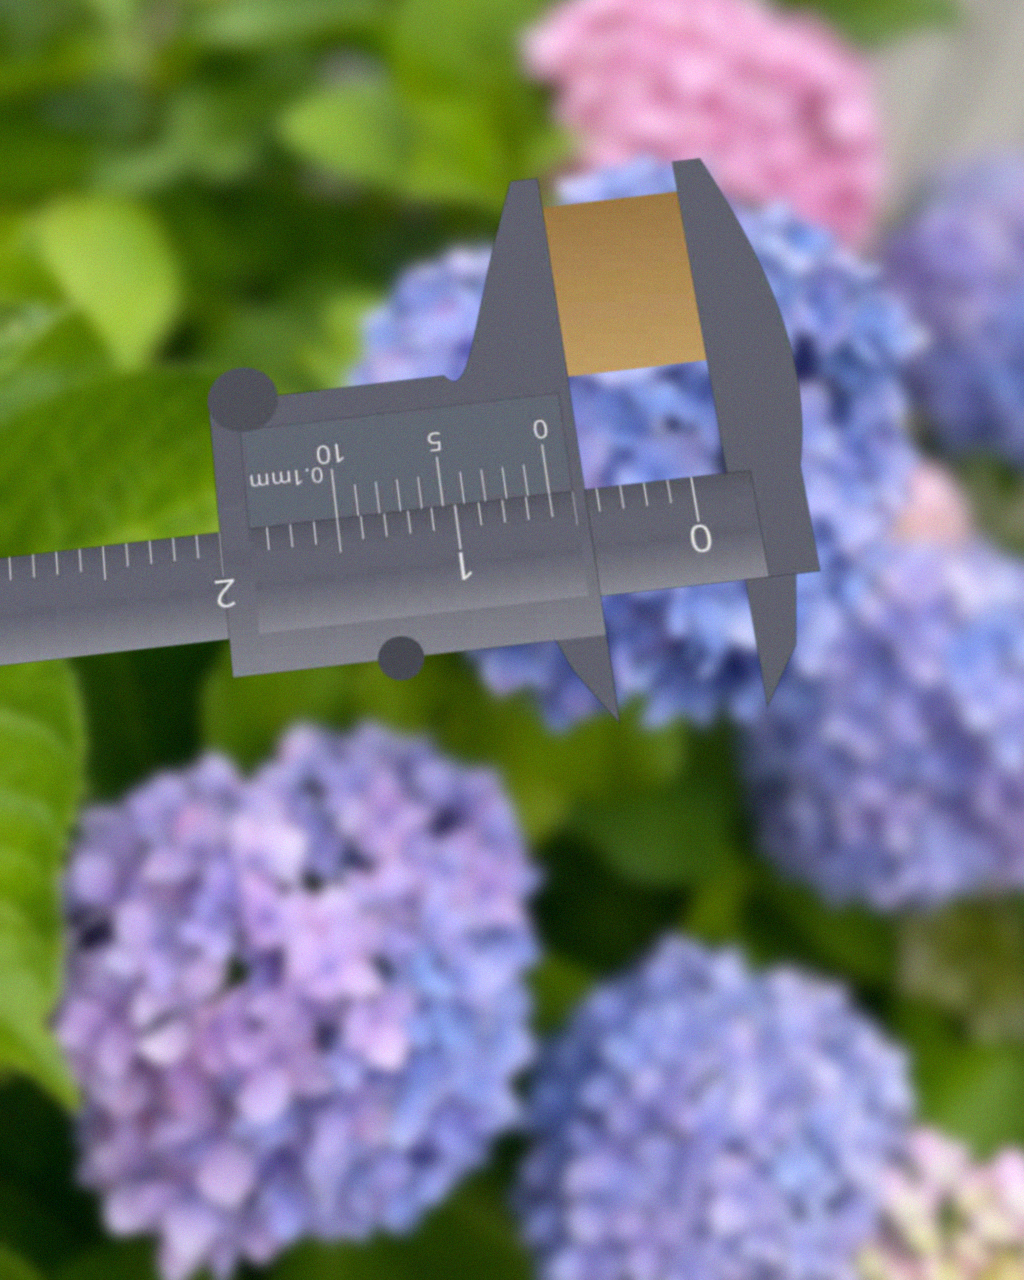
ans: {"value": 6.0, "unit": "mm"}
